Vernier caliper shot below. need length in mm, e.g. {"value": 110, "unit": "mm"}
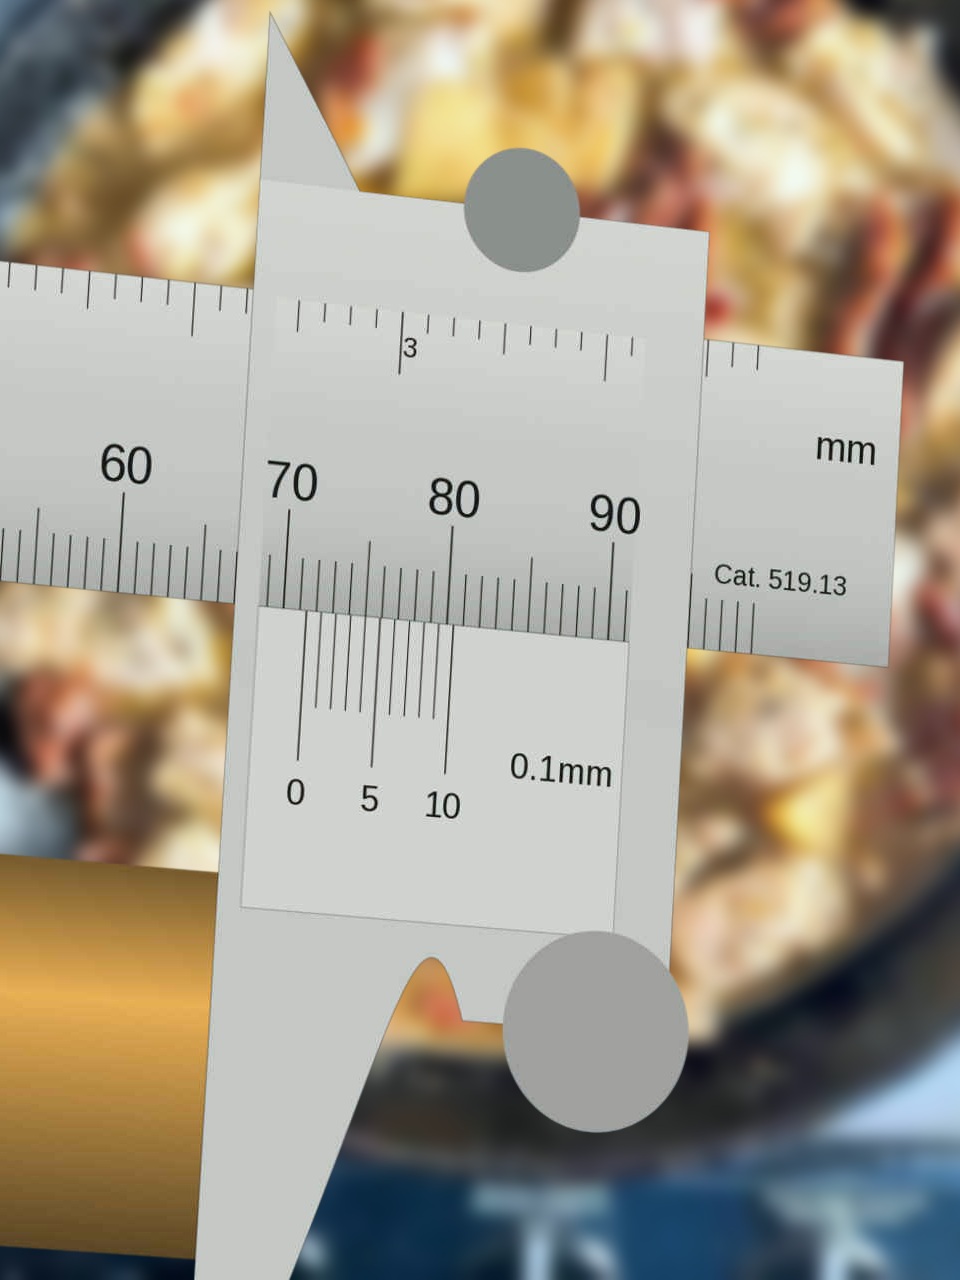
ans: {"value": 71.4, "unit": "mm"}
